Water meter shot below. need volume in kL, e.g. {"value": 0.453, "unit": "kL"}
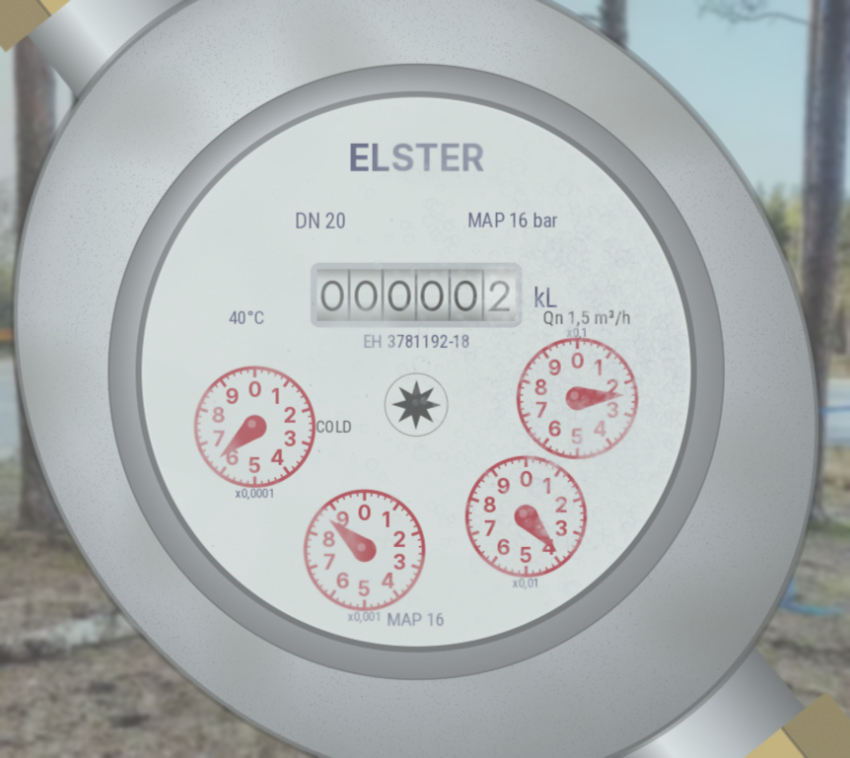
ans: {"value": 2.2386, "unit": "kL"}
